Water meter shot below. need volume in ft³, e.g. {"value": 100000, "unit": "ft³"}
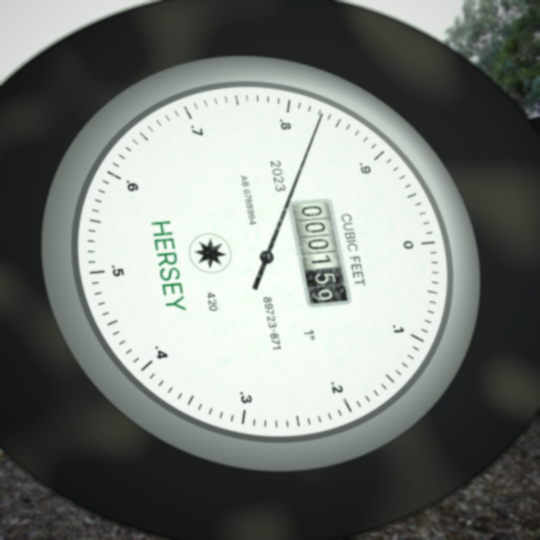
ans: {"value": 158.83, "unit": "ft³"}
